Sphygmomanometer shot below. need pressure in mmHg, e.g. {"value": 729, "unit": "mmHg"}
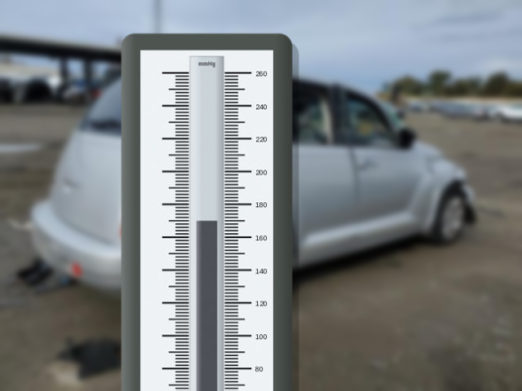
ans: {"value": 170, "unit": "mmHg"}
